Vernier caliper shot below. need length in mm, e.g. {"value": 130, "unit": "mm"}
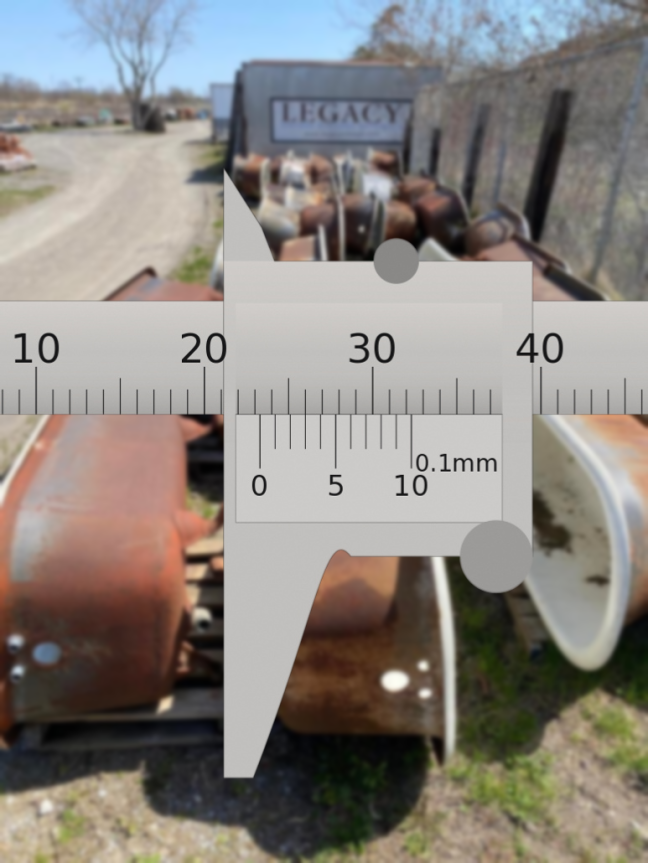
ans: {"value": 23.3, "unit": "mm"}
